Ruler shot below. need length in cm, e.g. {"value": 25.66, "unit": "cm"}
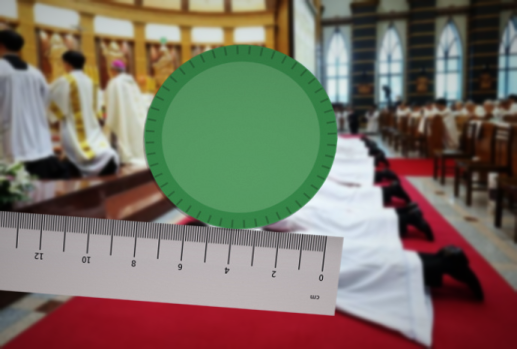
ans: {"value": 8, "unit": "cm"}
